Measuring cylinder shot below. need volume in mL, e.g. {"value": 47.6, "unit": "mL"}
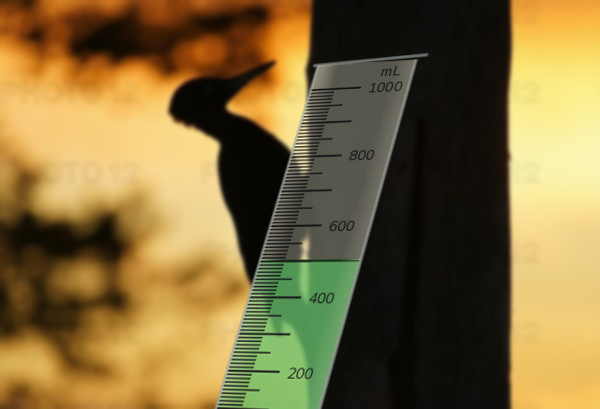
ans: {"value": 500, "unit": "mL"}
